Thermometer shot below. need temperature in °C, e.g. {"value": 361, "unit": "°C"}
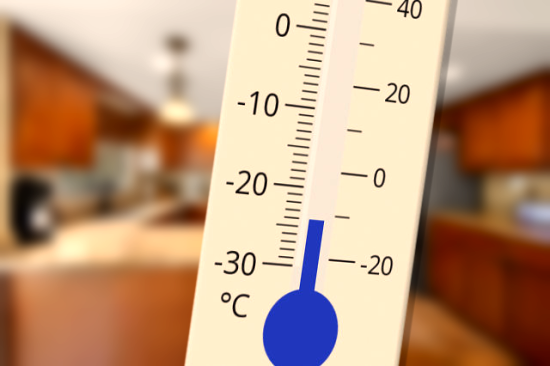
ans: {"value": -24, "unit": "°C"}
